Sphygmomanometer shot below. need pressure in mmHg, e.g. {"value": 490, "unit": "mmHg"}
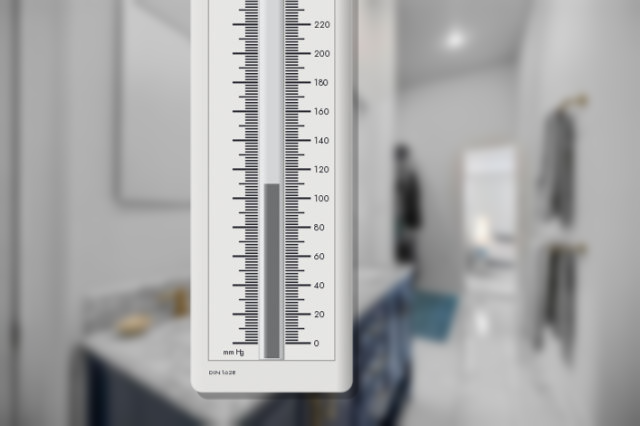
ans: {"value": 110, "unit": "mmHg"}
